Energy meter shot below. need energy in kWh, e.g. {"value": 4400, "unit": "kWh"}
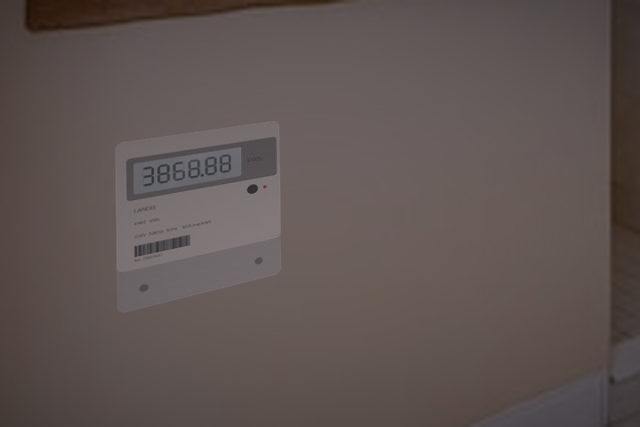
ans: {"value": 3868.88, "unit": "kWh"}
